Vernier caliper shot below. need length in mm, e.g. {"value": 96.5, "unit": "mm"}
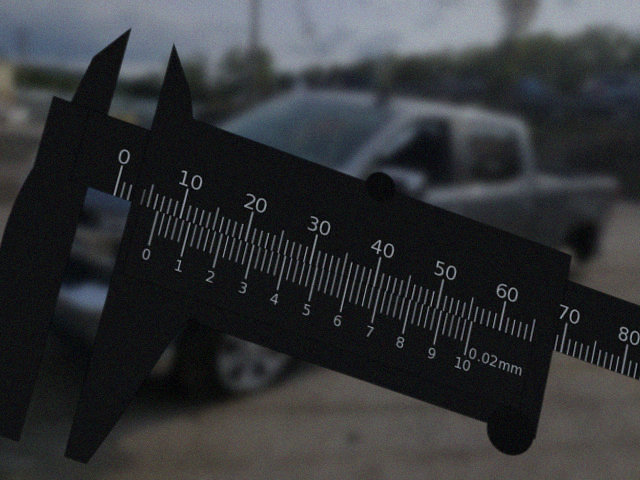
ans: {"value": 6.6, "unit": "mm"}
